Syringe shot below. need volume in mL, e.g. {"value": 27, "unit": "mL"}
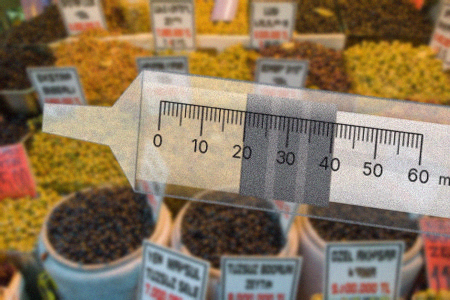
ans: {"value": 20, "unit": "mL"}
